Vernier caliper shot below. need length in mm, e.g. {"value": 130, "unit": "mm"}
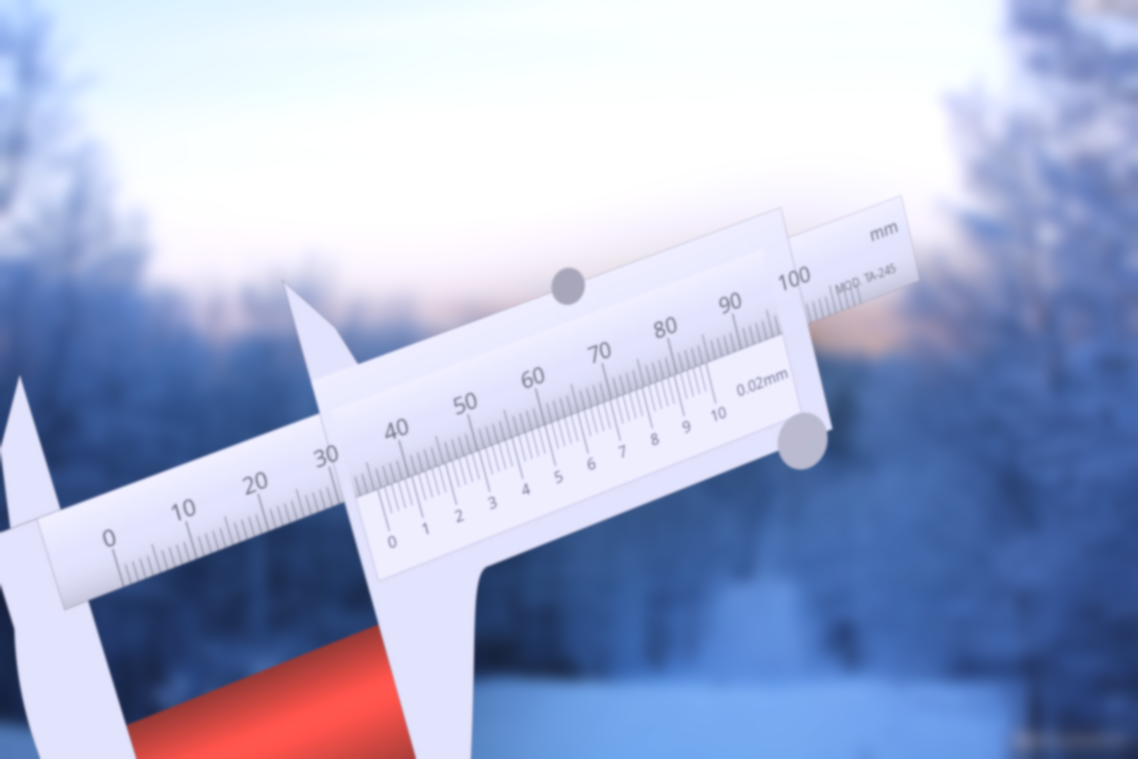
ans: {"value": 35.5, "unit": "mm"}
